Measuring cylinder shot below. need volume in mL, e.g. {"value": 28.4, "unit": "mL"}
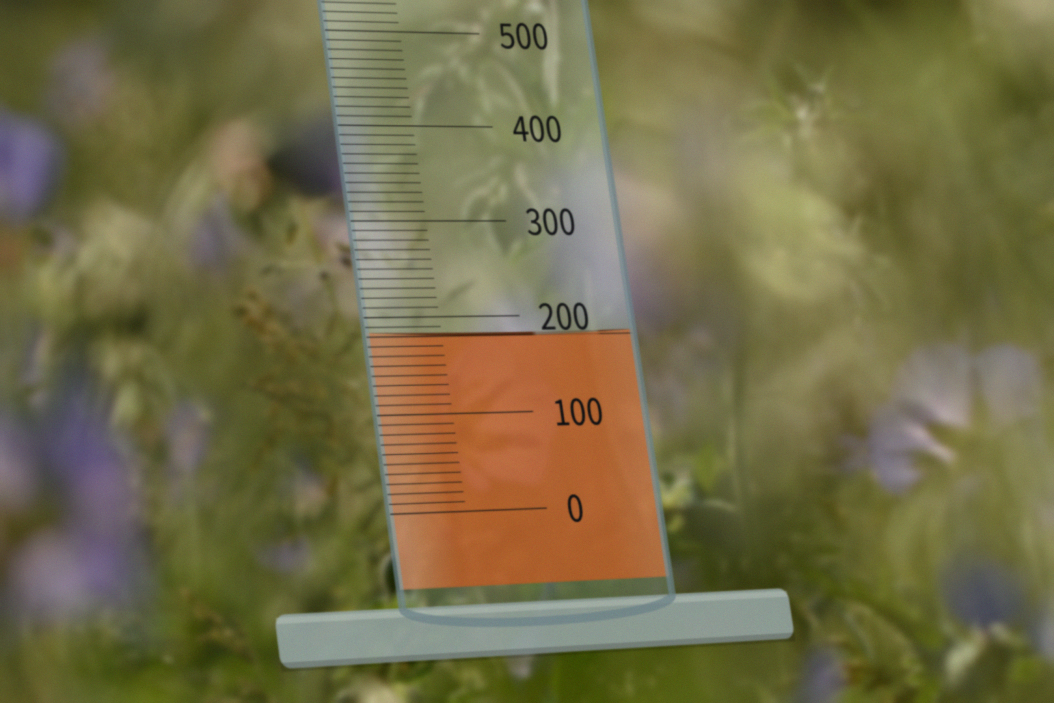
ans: {"value": 180, "unit": "mL"}
